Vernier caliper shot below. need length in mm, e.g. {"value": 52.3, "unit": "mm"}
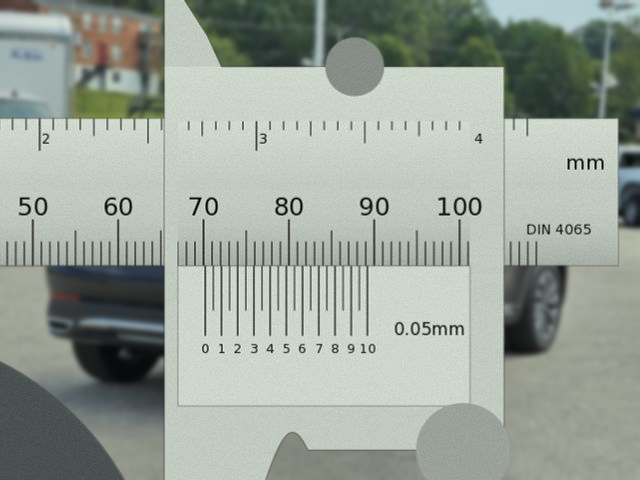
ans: {"value": 70.2, "unit": "mm"}
